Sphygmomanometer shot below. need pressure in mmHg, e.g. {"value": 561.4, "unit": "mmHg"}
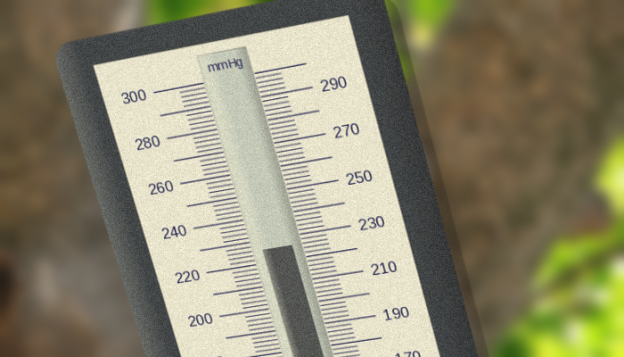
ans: {"value": 226, "unit": "mmHg"}
